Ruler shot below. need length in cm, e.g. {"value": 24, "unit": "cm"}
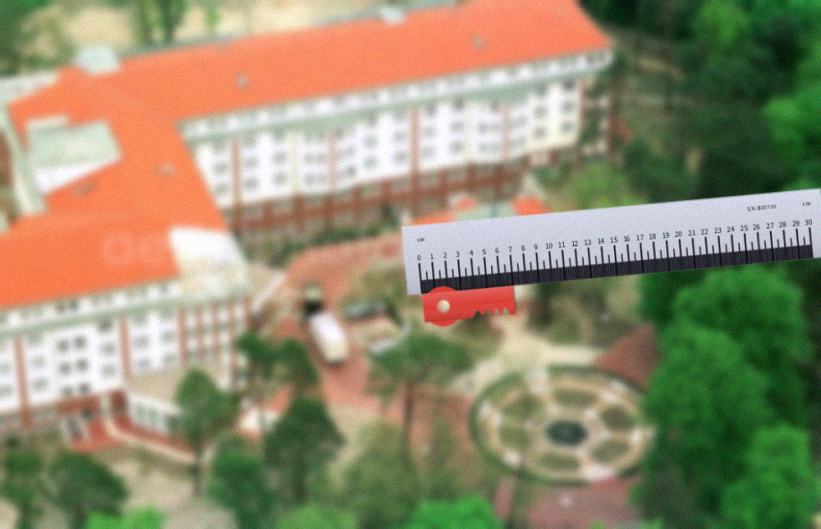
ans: {"value": 7, "unit": "cm"}
